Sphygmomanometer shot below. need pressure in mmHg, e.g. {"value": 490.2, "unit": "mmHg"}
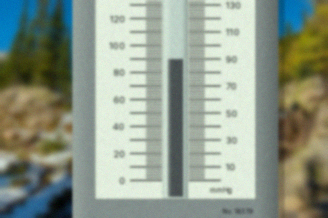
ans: {"value": 90, "unit": "mmHg"}
